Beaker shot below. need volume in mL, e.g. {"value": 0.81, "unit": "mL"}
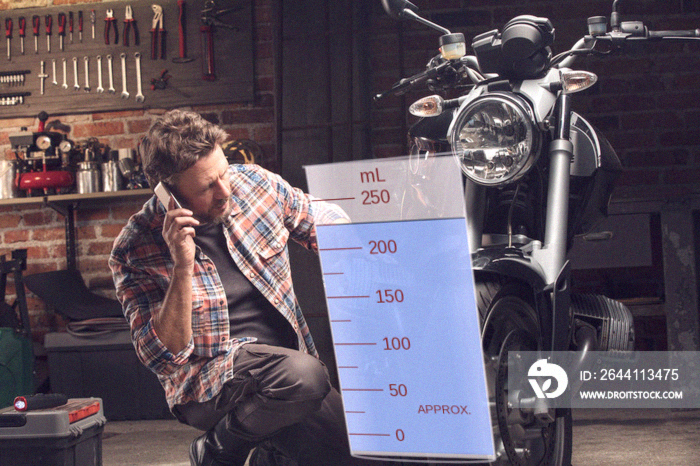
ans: {"value": 225, "unit": "mL"}
